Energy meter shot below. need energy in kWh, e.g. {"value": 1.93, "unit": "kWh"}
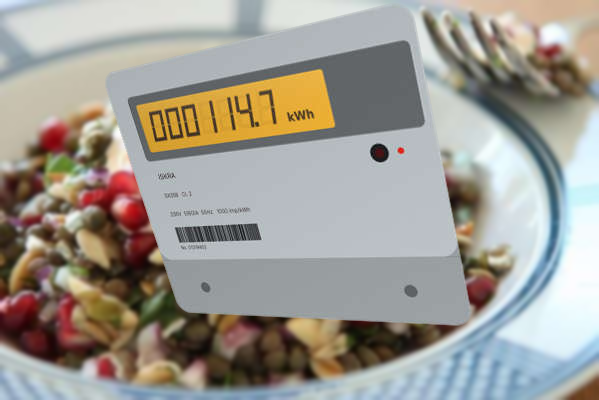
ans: {"value": 114.7, "unit": "kWh"}
